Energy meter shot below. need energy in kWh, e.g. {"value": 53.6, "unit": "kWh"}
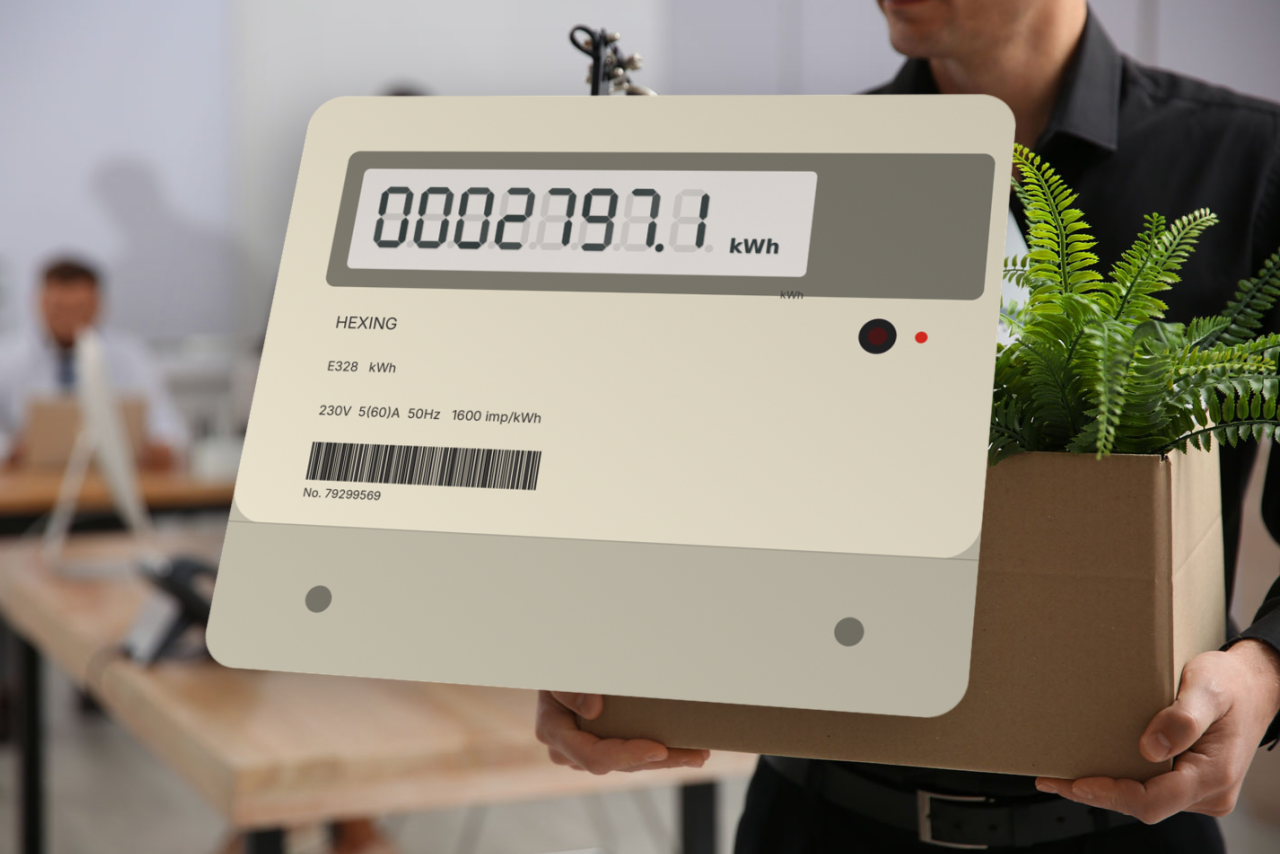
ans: {"value": 2797.1, "unit": "kWh"}
